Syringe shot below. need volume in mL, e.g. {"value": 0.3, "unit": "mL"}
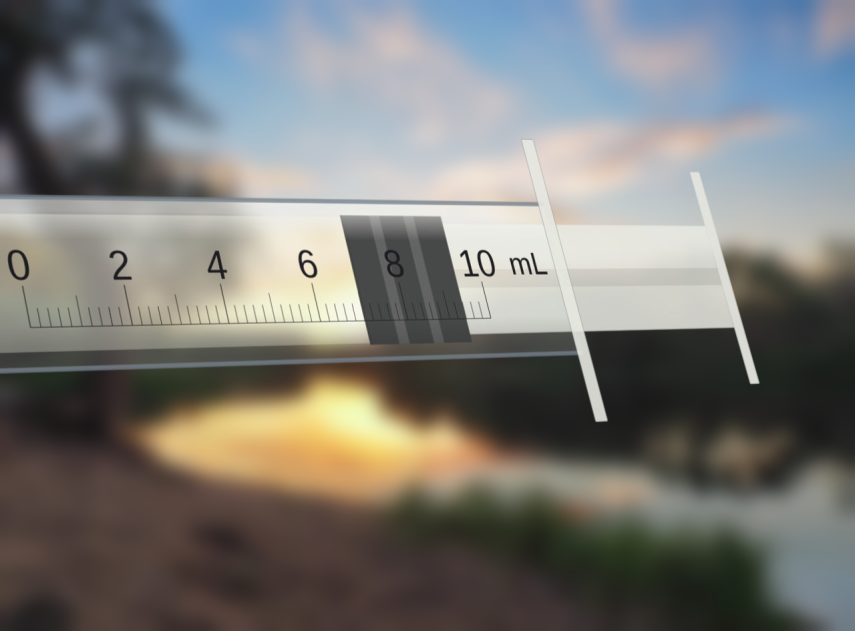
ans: {"value": 7, "unit": "mL"}
